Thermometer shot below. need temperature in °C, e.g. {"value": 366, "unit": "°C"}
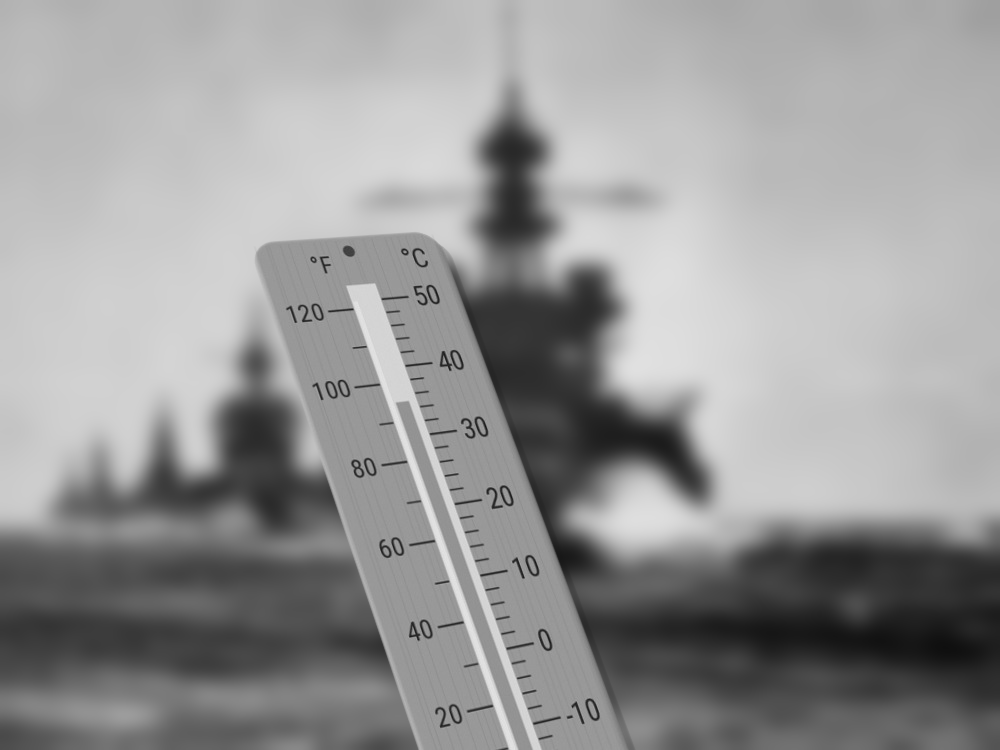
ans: {"value": 35, "unit": "°C"}
